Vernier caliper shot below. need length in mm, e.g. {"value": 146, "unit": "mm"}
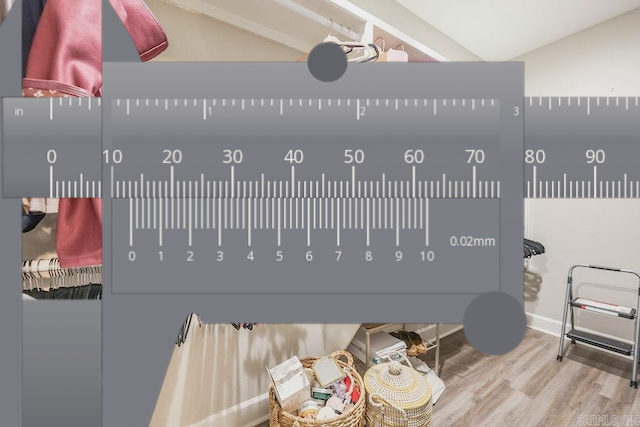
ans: {"value": 13.2, "unit": "mm"}
